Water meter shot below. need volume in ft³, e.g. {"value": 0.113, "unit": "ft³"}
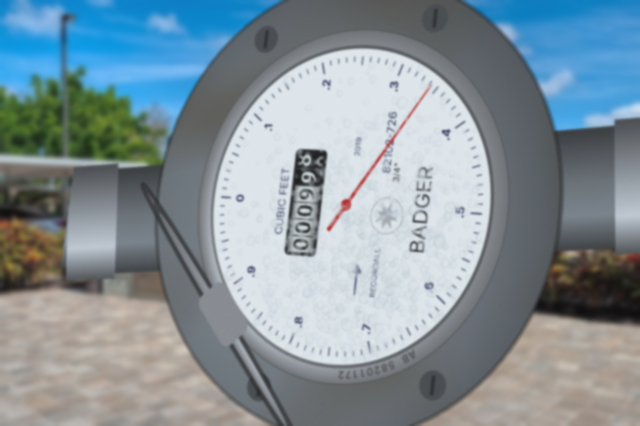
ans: {"value": 998.34, "unit": "ft³"}
